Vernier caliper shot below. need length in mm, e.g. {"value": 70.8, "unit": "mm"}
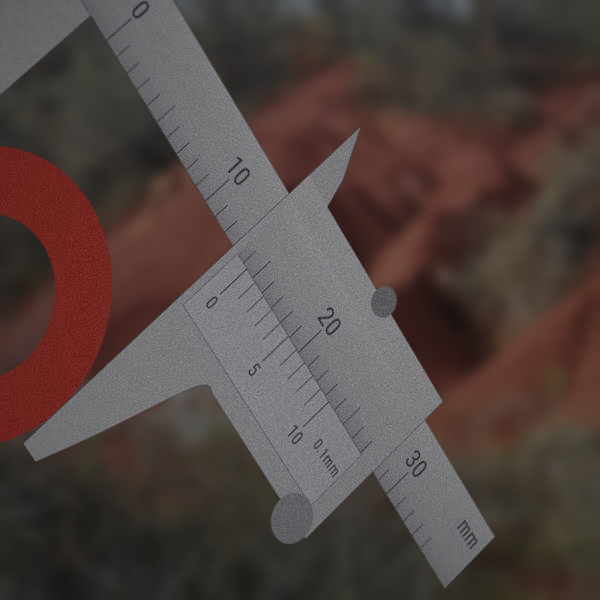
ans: {"value": 14.4, "unit": "mm"}
